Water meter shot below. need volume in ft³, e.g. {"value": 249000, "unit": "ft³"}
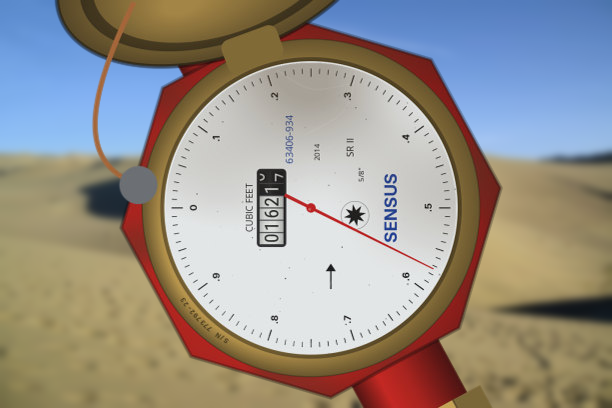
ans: {"value": 16216.57, "unit": "ft³"}
